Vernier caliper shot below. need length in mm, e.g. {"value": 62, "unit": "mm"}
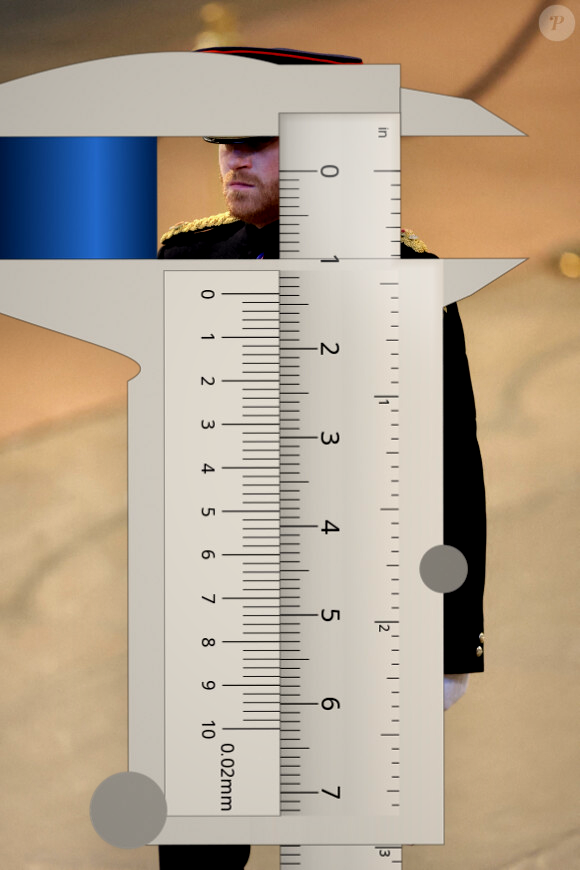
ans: {"value": 13.8, "unit": "mm"}
